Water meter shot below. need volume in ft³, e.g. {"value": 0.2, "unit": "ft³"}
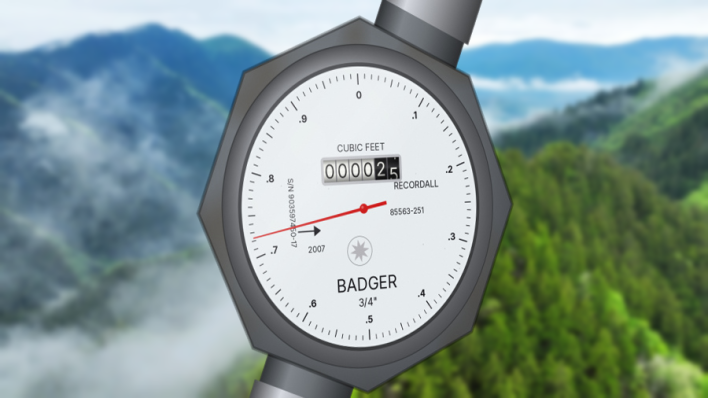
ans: {"value": 24.72, "unit": "ft³"}
